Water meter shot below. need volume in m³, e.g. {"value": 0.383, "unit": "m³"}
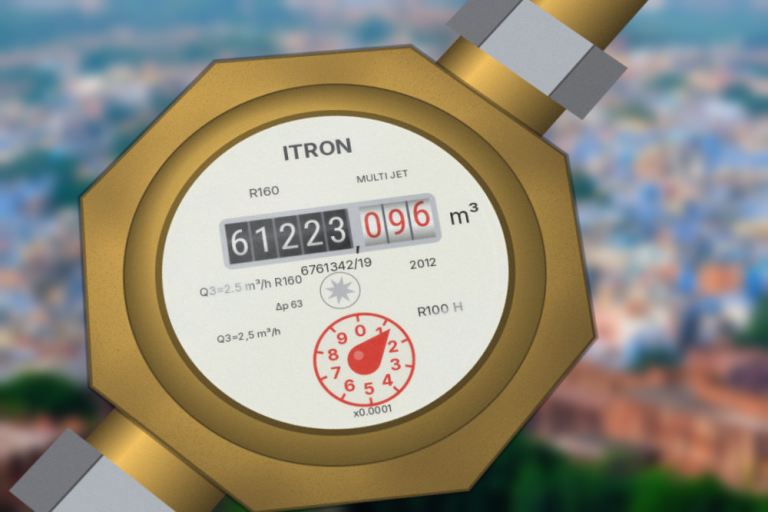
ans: {"value": 61223.0961, "unit": "m³"}
